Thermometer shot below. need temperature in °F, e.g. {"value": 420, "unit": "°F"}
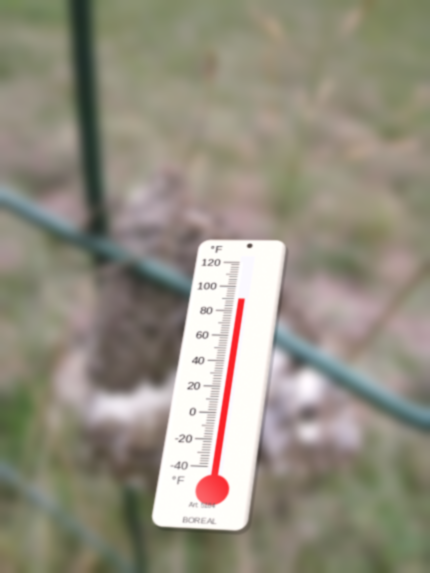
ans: {"value": 90, "unit": "°F"}
